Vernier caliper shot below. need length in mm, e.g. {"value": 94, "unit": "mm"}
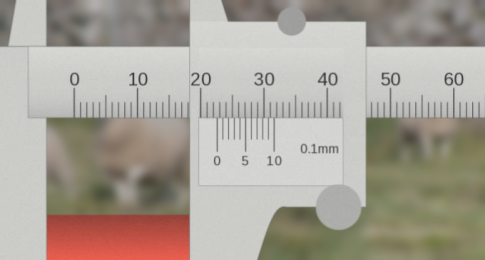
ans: {"value": 22.6, "unit": "mm"}
